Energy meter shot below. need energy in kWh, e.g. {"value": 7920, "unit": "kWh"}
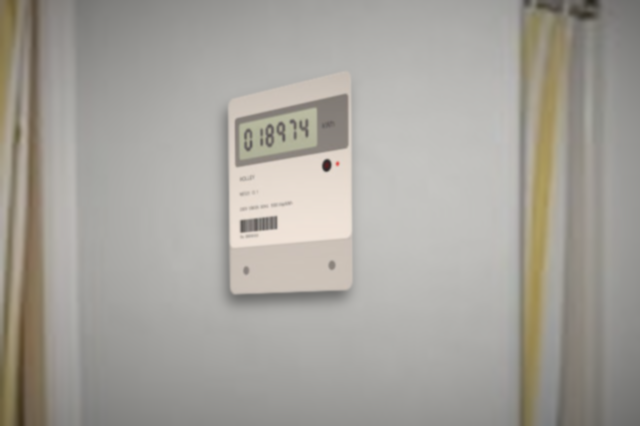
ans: {"value": 18974, "unit": "kWh"}
